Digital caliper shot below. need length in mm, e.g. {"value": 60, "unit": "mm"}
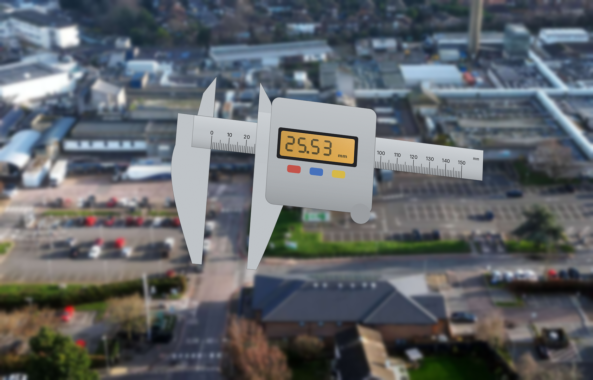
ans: {"value": 25.53, "unit": "mm"}
